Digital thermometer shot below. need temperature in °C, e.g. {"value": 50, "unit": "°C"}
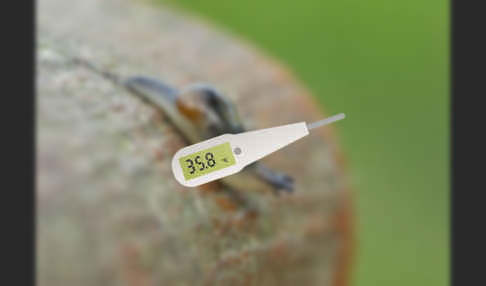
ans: {"value": 35.8, "unit": "°C"}
